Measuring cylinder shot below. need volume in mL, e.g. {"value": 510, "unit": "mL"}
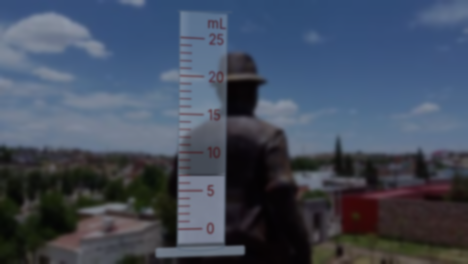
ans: {"value": 7, "unit": "mL"}
